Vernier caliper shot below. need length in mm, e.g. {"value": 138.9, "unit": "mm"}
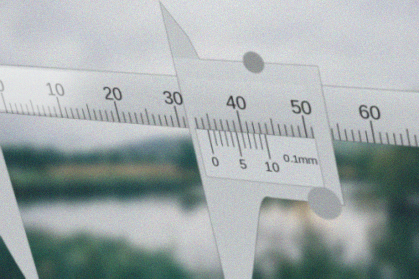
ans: {"value": 34.6, "unit": "mm"}
